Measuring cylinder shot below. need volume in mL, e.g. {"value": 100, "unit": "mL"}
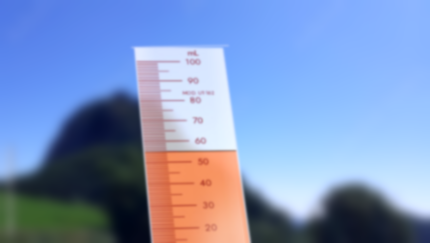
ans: {"value": 55, "unit": "mL"}
